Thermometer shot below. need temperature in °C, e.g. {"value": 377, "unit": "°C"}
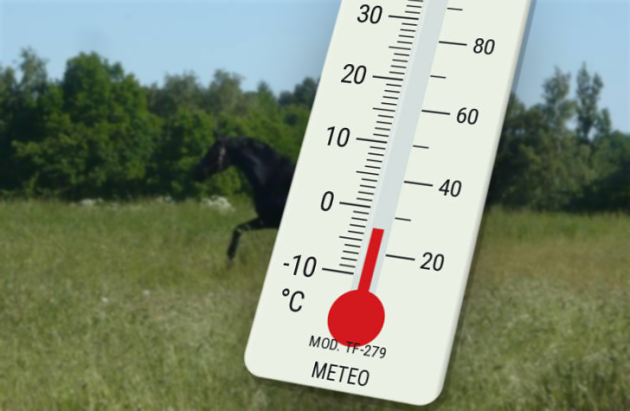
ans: {"value": -3, "unit": "°C"}
